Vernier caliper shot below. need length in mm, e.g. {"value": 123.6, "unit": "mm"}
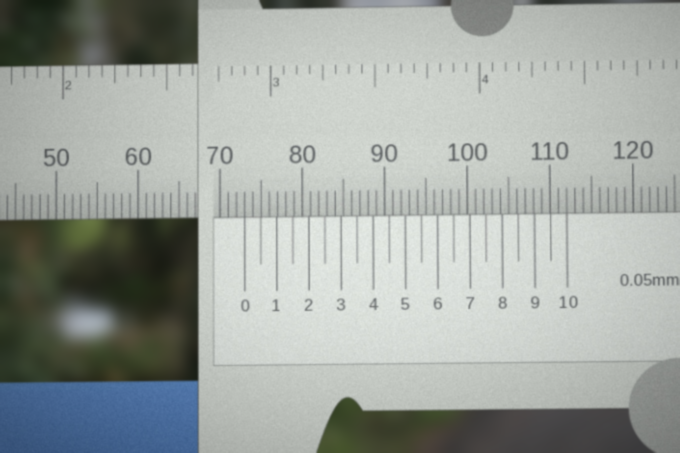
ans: {"value": 73.0, "unit": "mm"}
